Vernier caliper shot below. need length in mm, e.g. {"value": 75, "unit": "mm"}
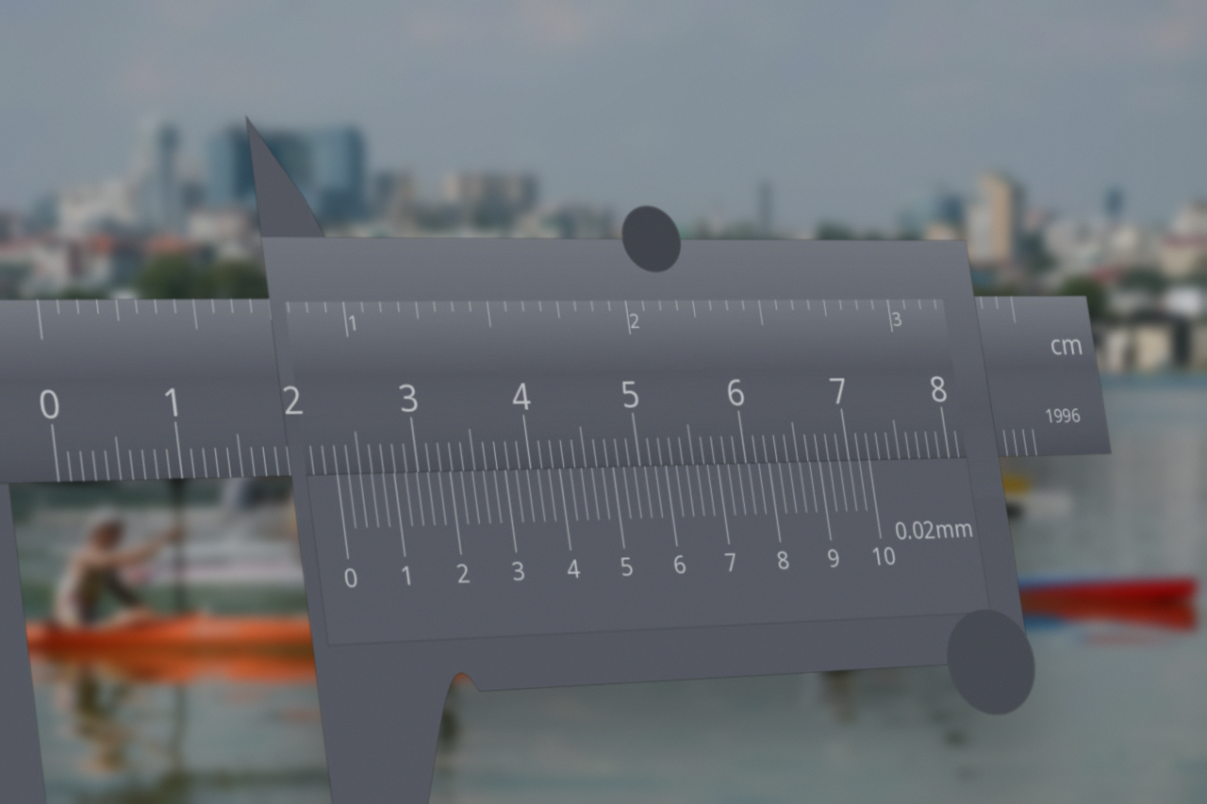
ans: {"value": 23.0, "unit": "mm"}
